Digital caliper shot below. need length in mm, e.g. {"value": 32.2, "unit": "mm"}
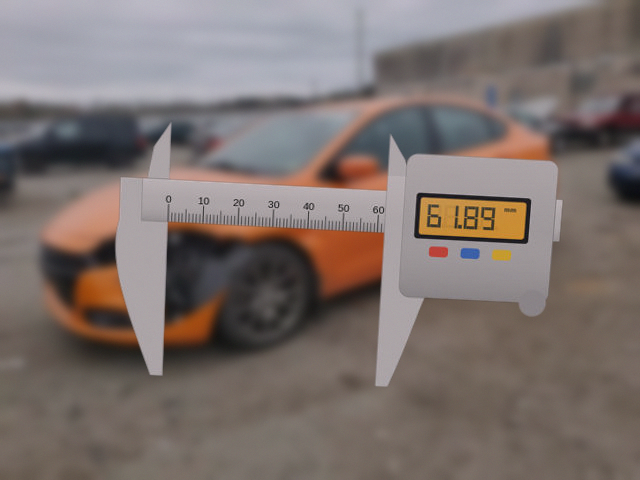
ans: {"value": 61.89, "unit": "mm"}
